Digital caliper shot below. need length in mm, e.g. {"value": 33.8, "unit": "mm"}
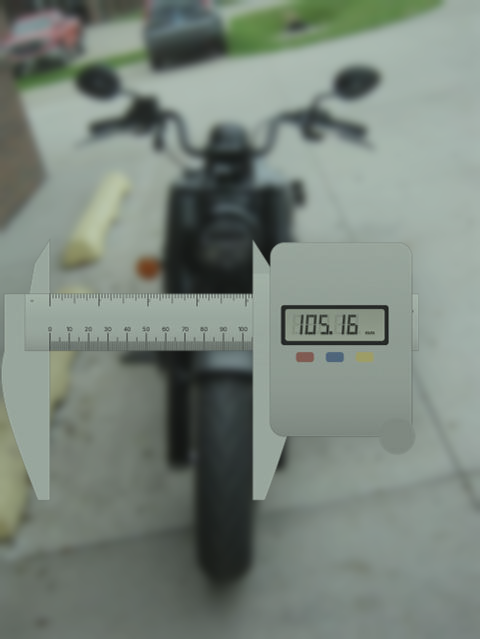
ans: {"value": 105.16, "unit": "mm"}
